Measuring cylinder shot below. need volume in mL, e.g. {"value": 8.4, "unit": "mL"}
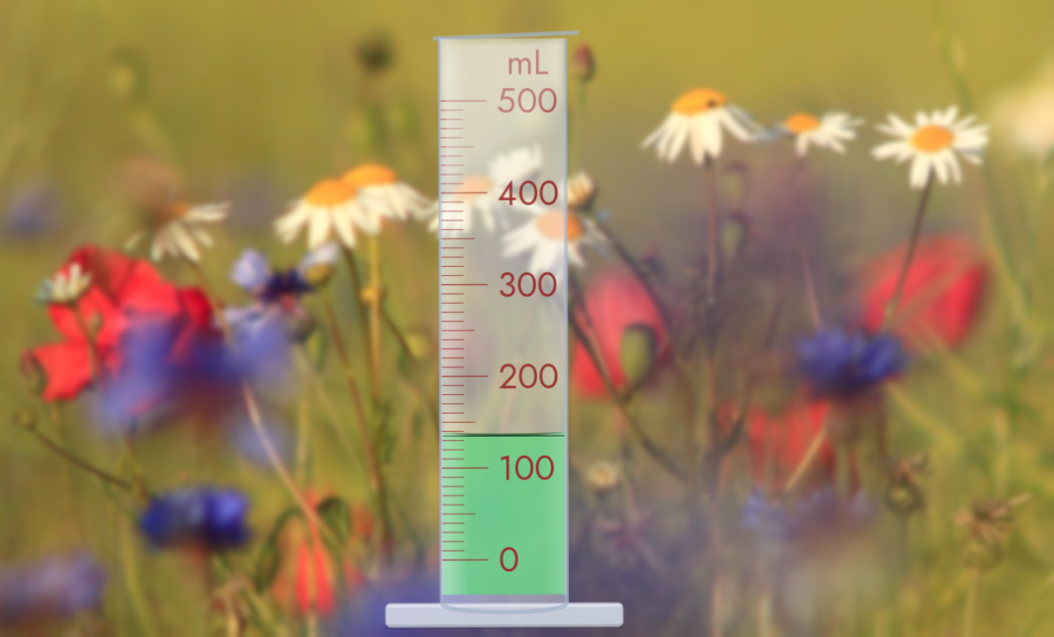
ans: {"value": 135, "unit": "mL"}
